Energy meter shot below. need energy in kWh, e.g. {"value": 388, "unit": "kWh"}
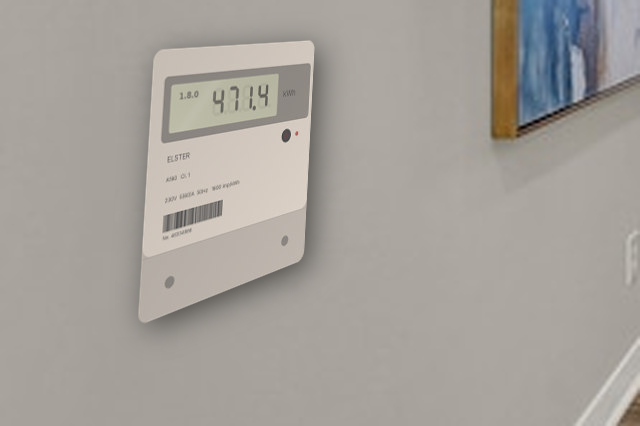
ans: {"value": 471.4, "unit": "kWh"}
